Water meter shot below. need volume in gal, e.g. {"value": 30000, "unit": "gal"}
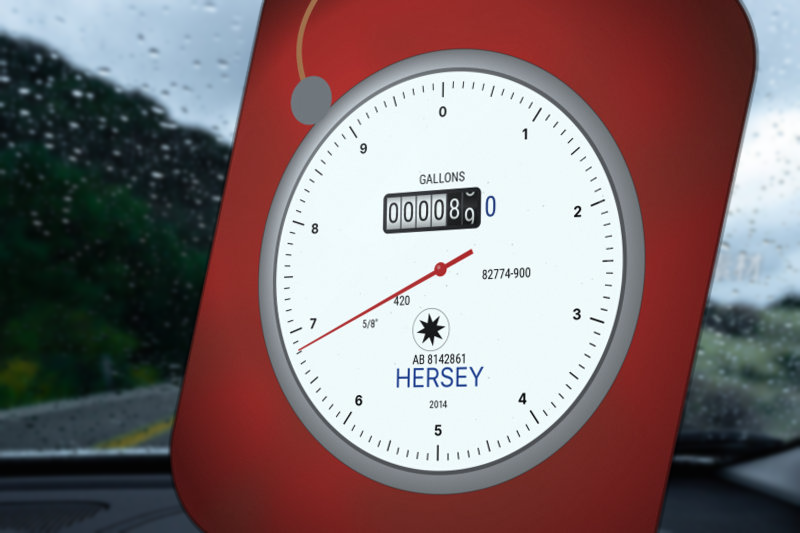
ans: {"value": 886.8, "unit": "gal"}
